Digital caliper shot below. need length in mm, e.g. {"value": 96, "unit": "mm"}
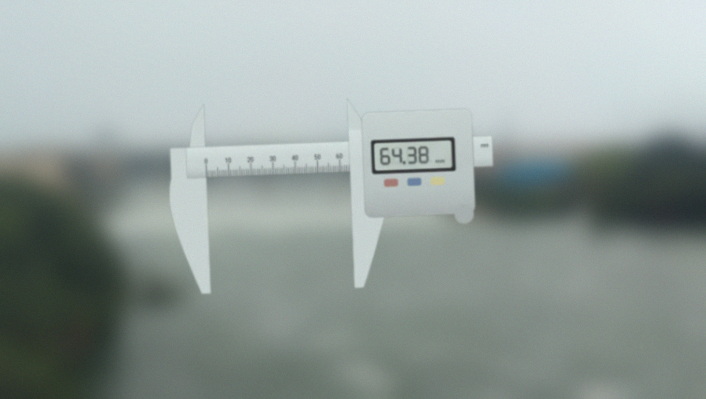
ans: {"value": 64.38, "unit": "mm"}
